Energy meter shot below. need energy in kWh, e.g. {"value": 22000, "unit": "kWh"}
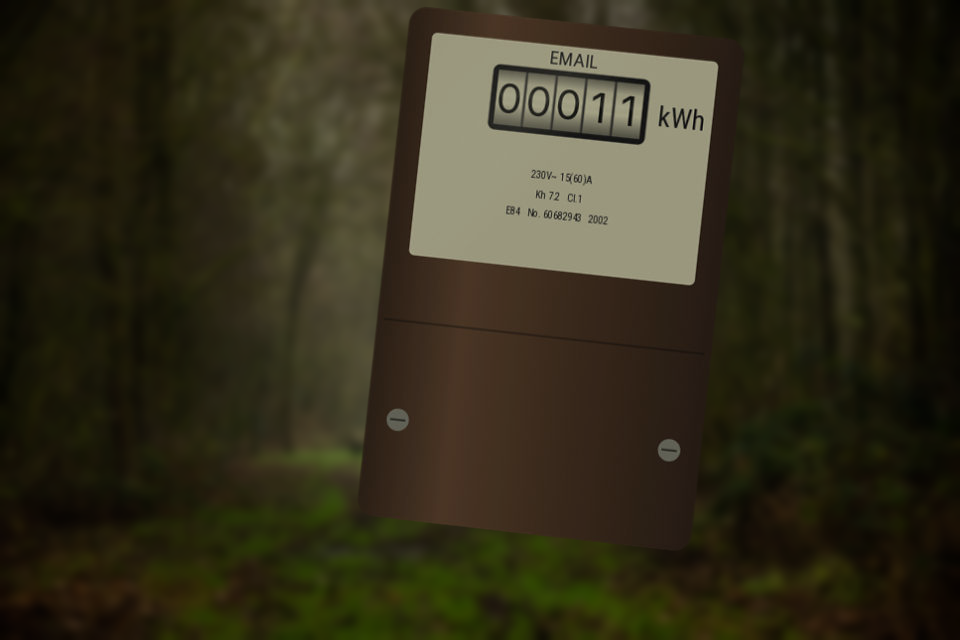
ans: {"value": 11, "unit": "kWh"}
